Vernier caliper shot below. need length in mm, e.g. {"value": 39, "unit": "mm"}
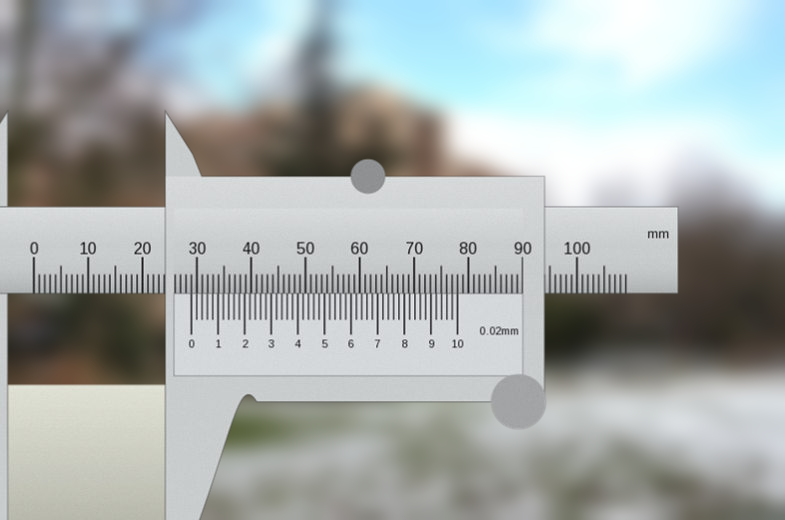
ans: {"value": 29.0, "unit": "mm"}
